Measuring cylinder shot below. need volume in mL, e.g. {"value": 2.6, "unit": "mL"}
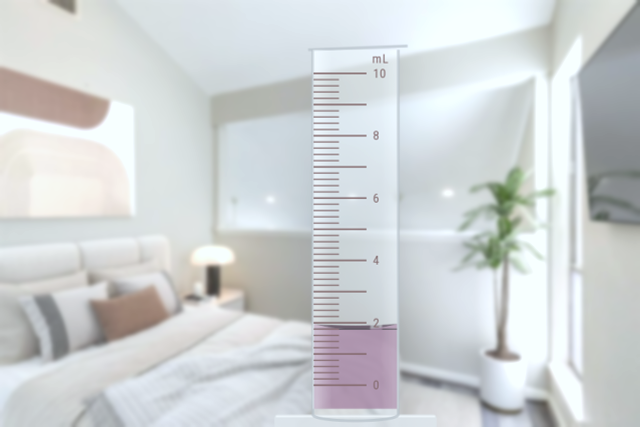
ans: {"value": 1.8, "unit": "mL"}
